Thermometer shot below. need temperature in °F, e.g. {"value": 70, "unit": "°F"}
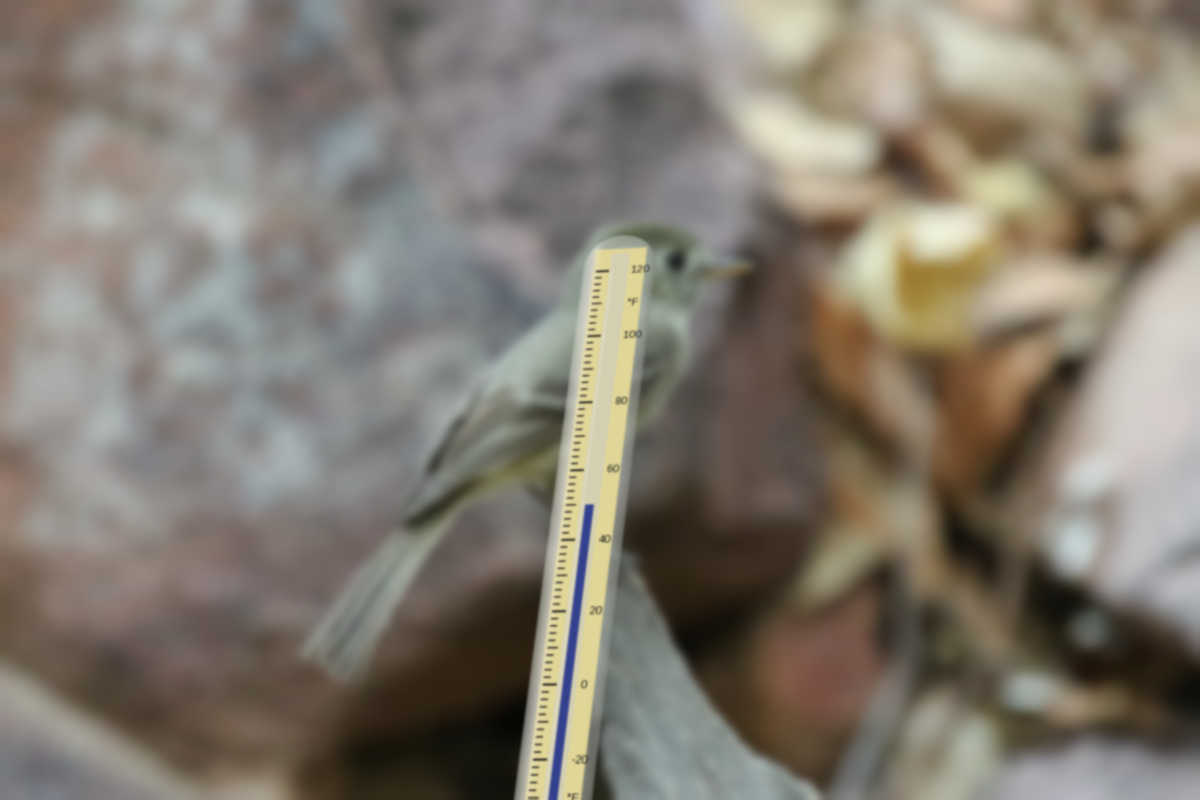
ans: {"value": 50, "unit": "°F"}
